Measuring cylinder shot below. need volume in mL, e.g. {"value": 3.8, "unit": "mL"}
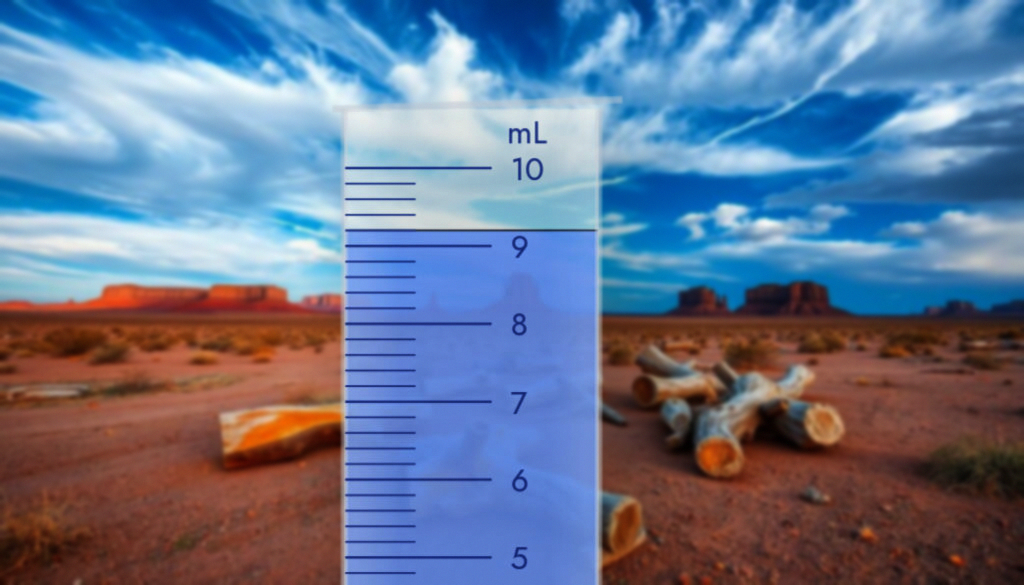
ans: {"value": 9.2, "unit": "mL"}
